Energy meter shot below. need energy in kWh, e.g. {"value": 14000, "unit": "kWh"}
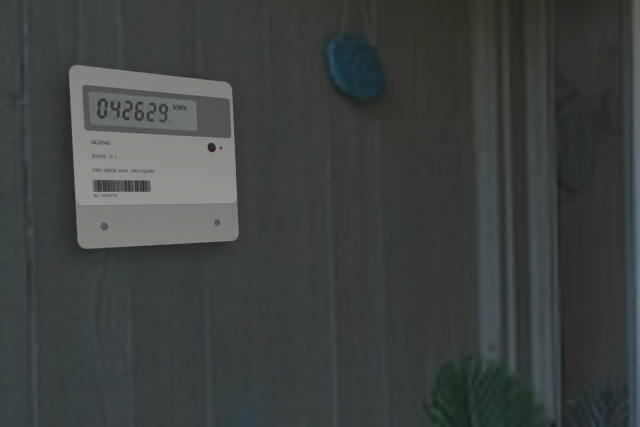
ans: {"value": 42629, "unit": "kWh"}
